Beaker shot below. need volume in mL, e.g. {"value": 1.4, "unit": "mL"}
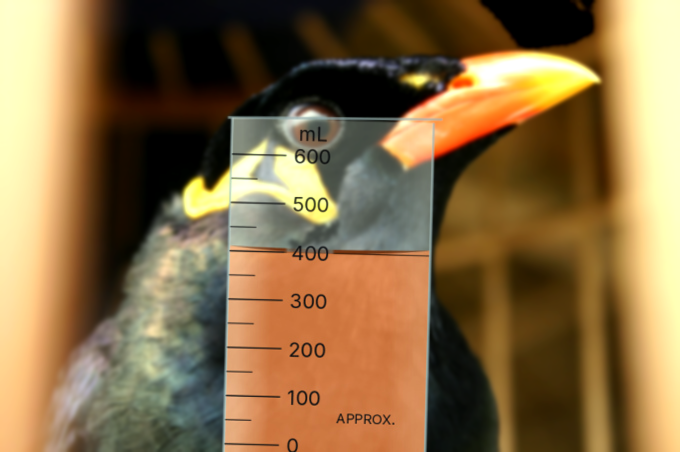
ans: {"value": 400, "unit": "mL"}
